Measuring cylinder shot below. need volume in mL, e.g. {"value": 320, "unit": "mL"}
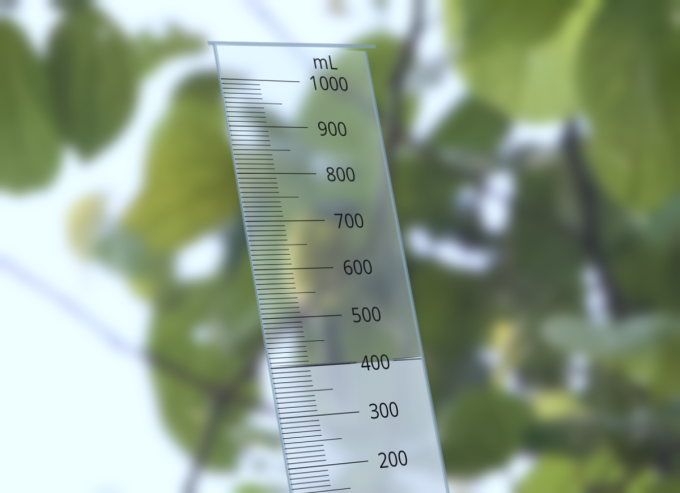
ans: {"value": 400, "unit": "mL"}
